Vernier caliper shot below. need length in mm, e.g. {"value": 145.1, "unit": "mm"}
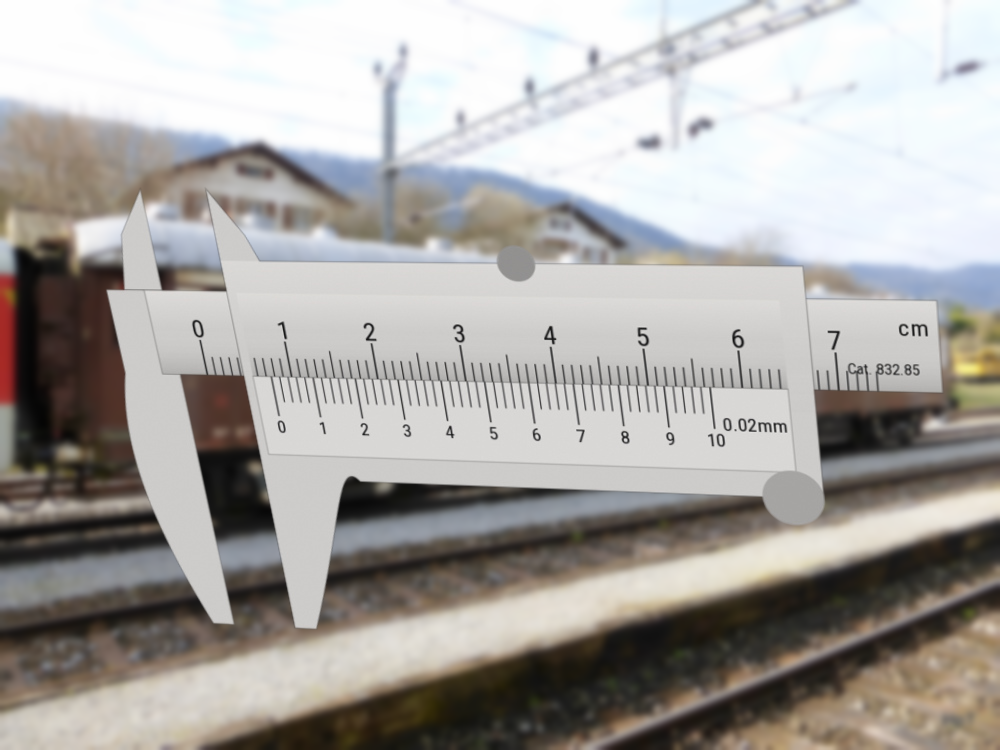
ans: {"value": 7.6, "unit": "mm"}
